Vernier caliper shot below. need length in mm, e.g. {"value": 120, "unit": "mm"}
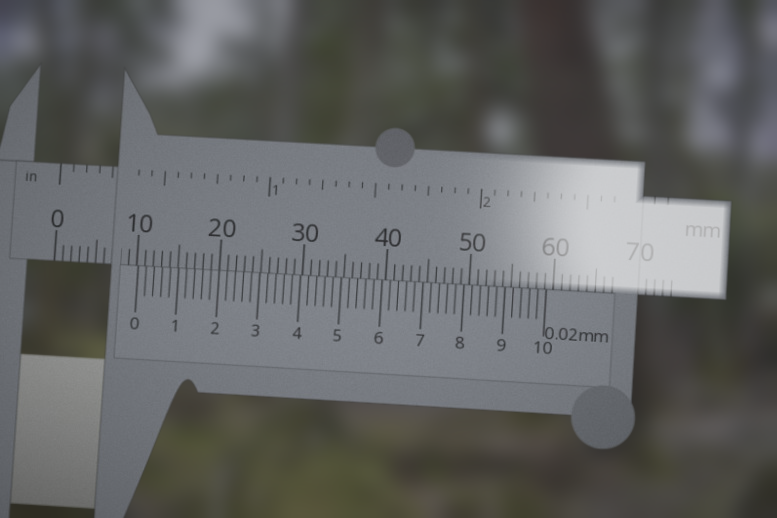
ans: {"value": 10.2, "unit": "mm"}
